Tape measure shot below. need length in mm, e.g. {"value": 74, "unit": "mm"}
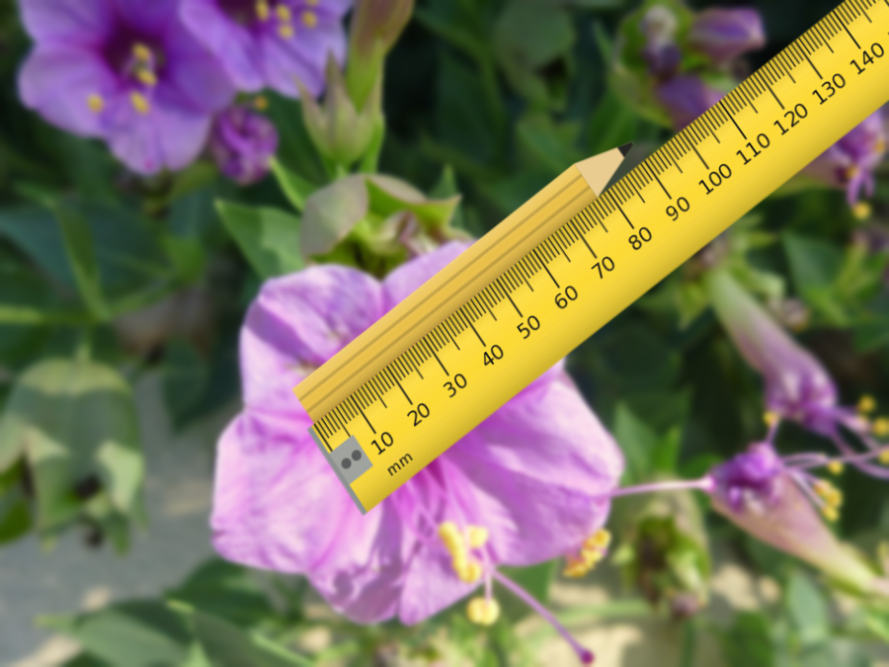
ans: {"value": 90, "unit": "mm"}
